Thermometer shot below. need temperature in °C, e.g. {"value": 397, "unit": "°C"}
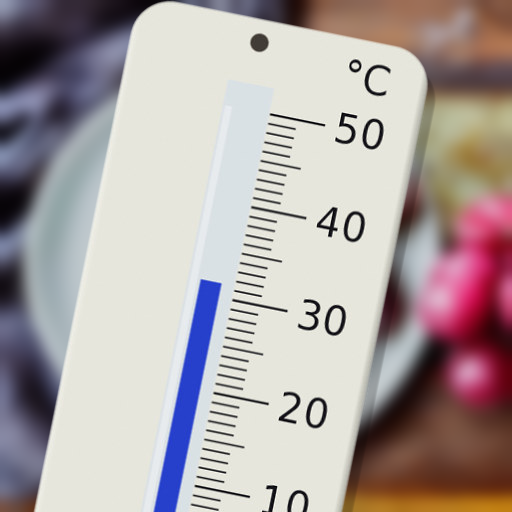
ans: {"value": 31.5, "unit": "°C"}
